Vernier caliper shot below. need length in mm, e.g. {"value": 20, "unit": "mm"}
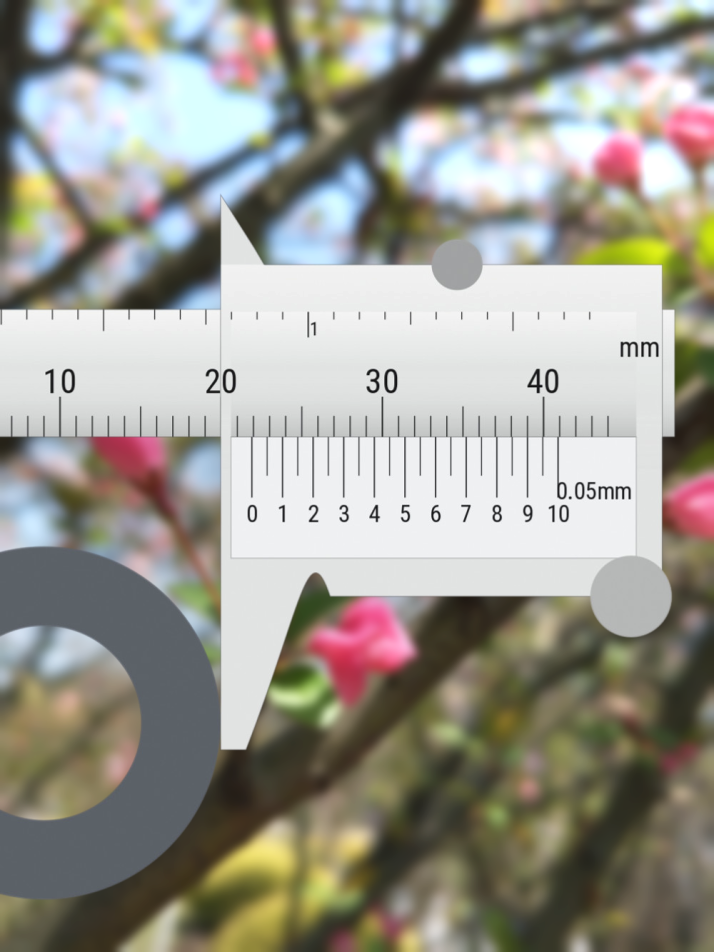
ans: {"value": 21.9, "unit": "mm"}
